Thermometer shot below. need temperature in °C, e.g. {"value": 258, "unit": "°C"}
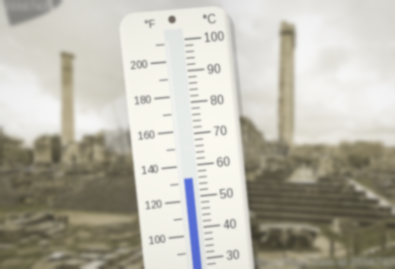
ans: {"value": 56, "unit": "°C"}
